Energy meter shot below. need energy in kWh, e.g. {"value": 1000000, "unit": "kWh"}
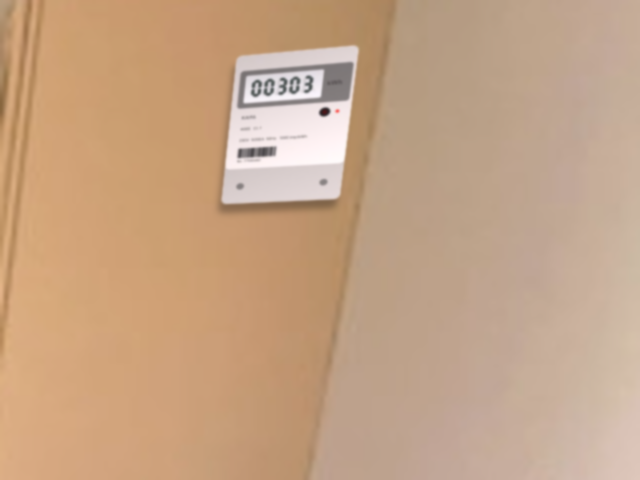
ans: {"value": 303, "unit": "kWh"}
